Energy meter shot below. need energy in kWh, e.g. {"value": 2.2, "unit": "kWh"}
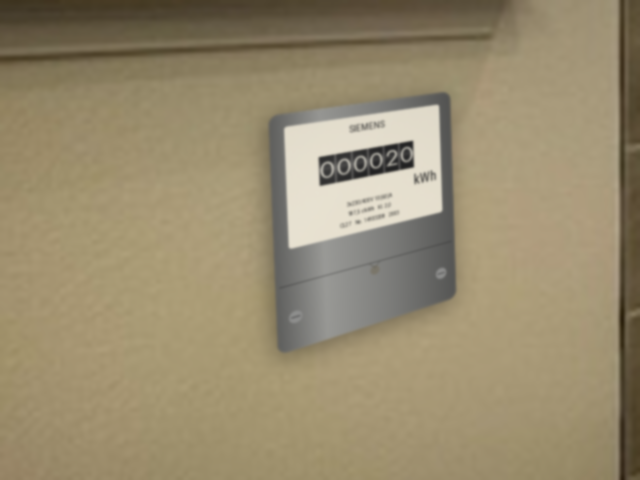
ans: {"value": 20, "unit": "kWh"}
